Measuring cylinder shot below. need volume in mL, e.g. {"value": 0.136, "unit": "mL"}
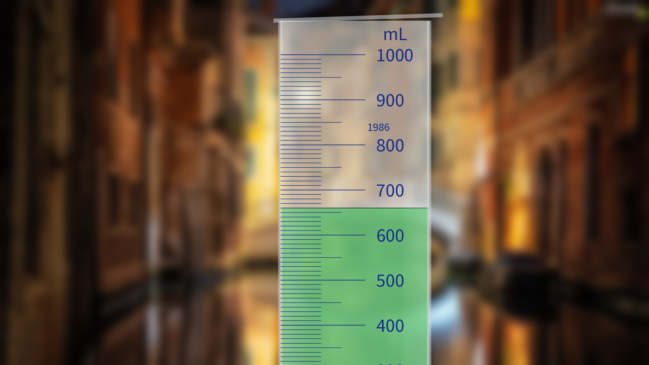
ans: {"value": 660, "unit": "mL"}
